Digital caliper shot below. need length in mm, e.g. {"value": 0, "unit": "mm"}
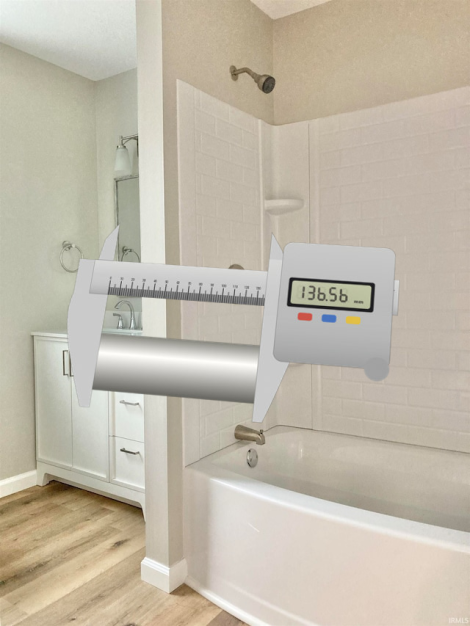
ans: {"value": 136.56, "unit": "mm"}
